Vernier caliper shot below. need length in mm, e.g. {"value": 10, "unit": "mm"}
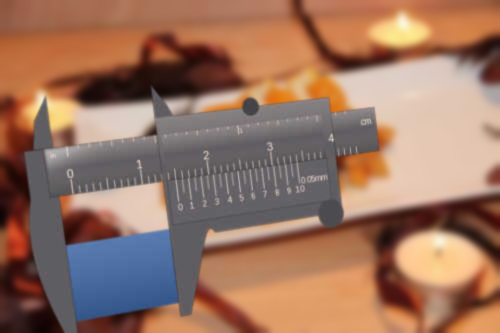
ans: {"value": 15.0, "unit": "mm"}
